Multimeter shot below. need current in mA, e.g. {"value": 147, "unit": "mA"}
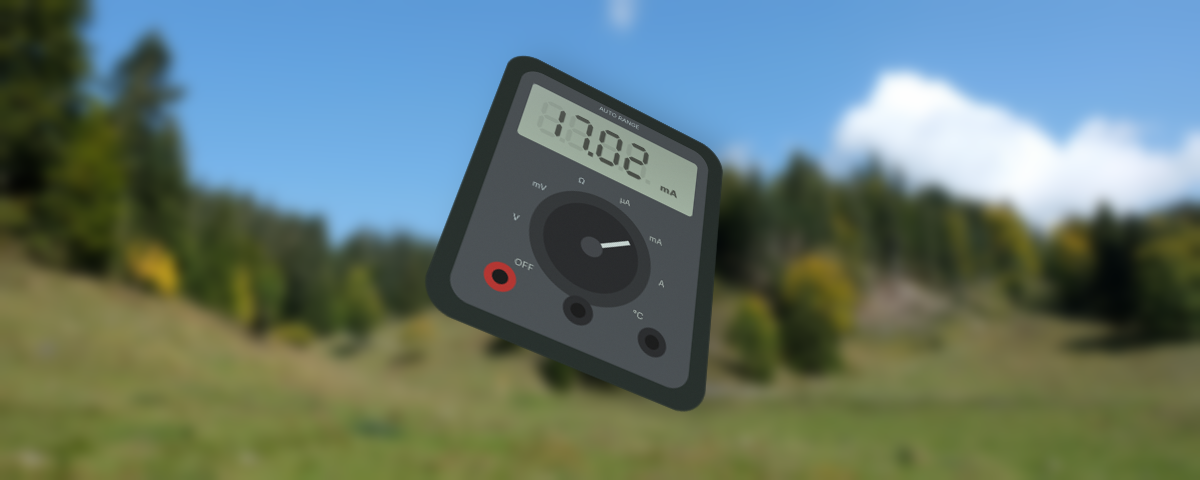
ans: {"value": 17.02, "unit": "mA"}
